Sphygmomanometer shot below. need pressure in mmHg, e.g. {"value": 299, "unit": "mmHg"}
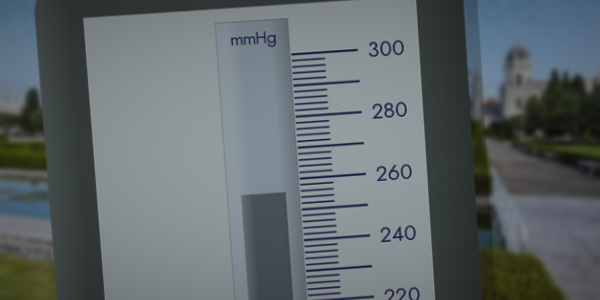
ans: {"value": 256, "unit": "mmHg"}
